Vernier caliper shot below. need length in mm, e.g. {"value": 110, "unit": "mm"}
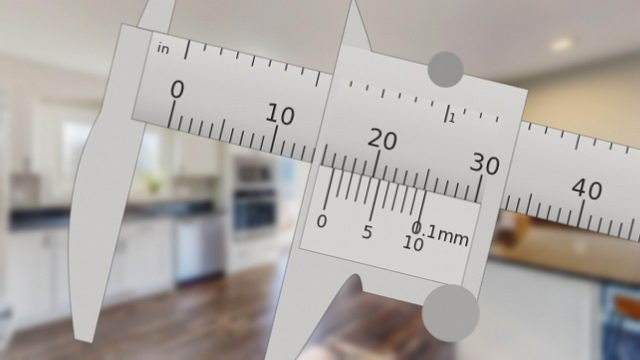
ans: {"value": 16.2, "unit": "mm"}
